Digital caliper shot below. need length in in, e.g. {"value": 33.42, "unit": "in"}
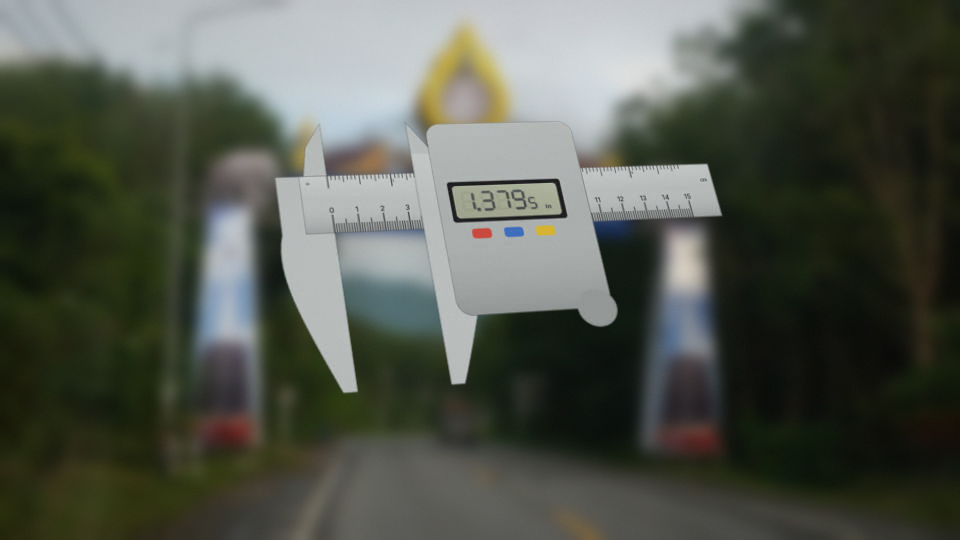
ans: {"value": 1.3795, "unit": "in"}
